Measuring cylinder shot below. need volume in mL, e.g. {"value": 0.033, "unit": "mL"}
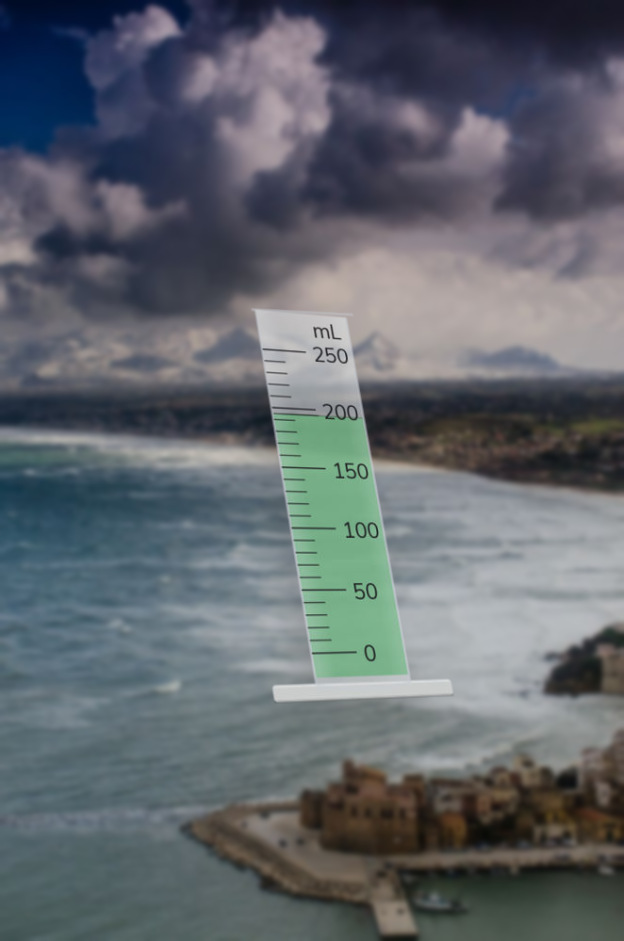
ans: {"value": 195, "unit": "mL"}
